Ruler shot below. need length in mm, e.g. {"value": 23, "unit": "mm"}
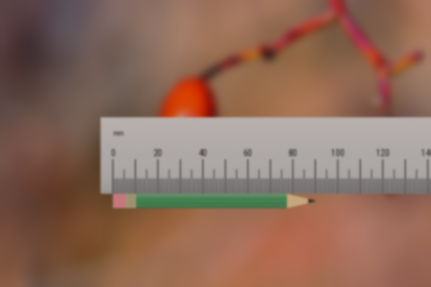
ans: {"value": 90, "unit": "mm"}
